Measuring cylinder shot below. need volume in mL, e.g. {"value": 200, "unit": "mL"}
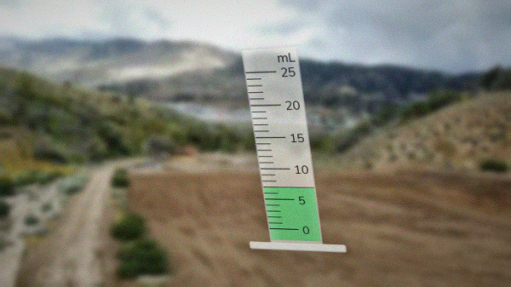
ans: {"value": 7, "unit": "mL"}
